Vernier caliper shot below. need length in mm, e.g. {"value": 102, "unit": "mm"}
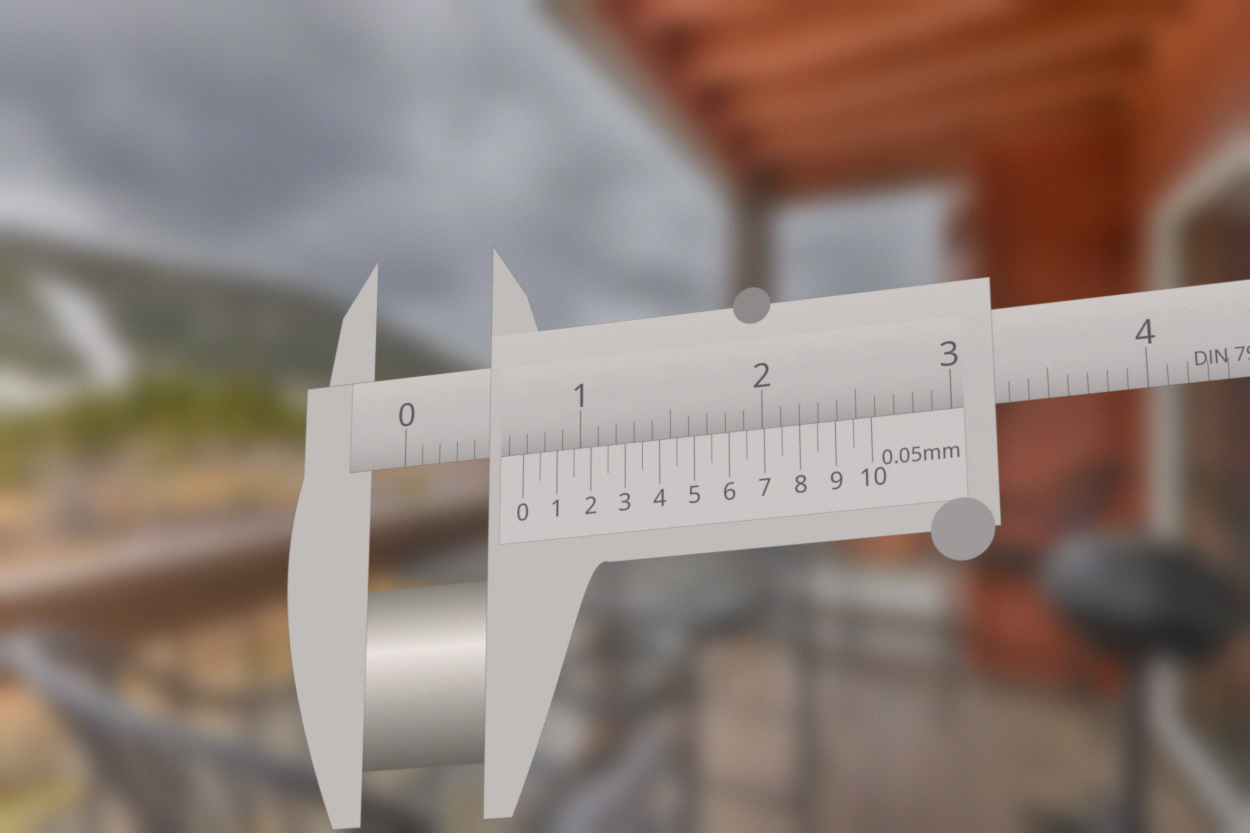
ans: {"value": 6.8, "unit": "mm"}
